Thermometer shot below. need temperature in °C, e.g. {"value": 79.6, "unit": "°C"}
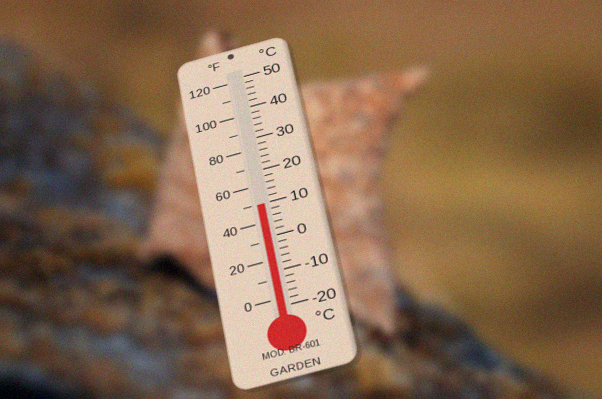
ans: {"value": 10, "unit": "°C"}
